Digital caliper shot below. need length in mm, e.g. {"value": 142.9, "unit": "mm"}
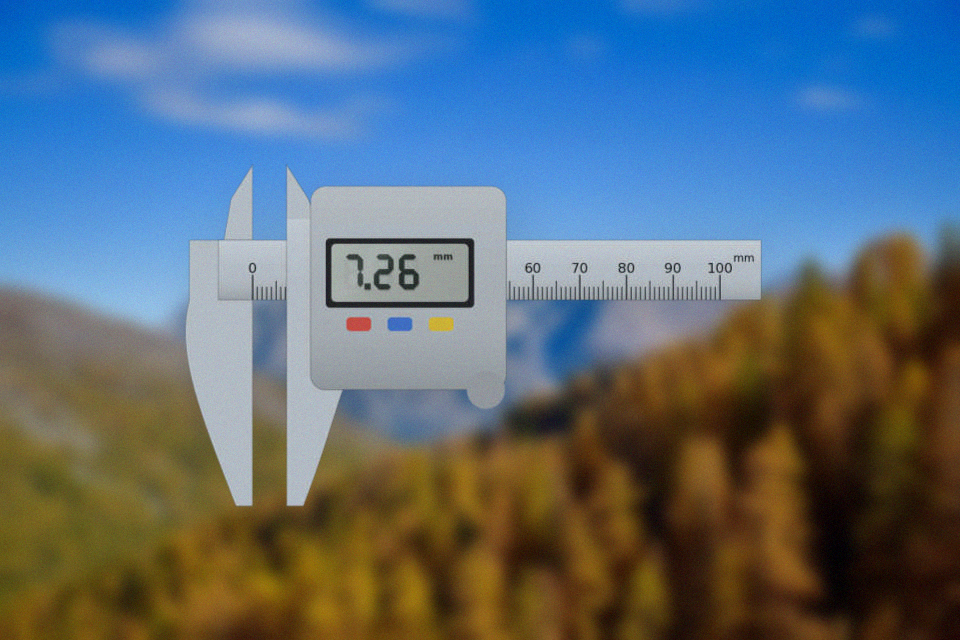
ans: {"value": 7.26, "unit": "mm"}
